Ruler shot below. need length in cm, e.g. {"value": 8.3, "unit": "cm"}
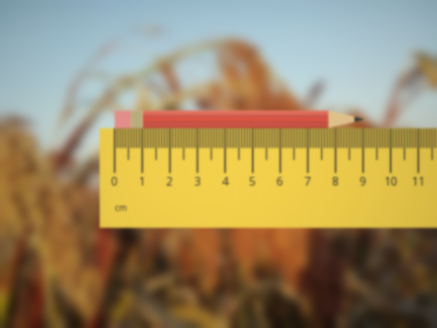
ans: {"value": 9, "unit": "cm"}
